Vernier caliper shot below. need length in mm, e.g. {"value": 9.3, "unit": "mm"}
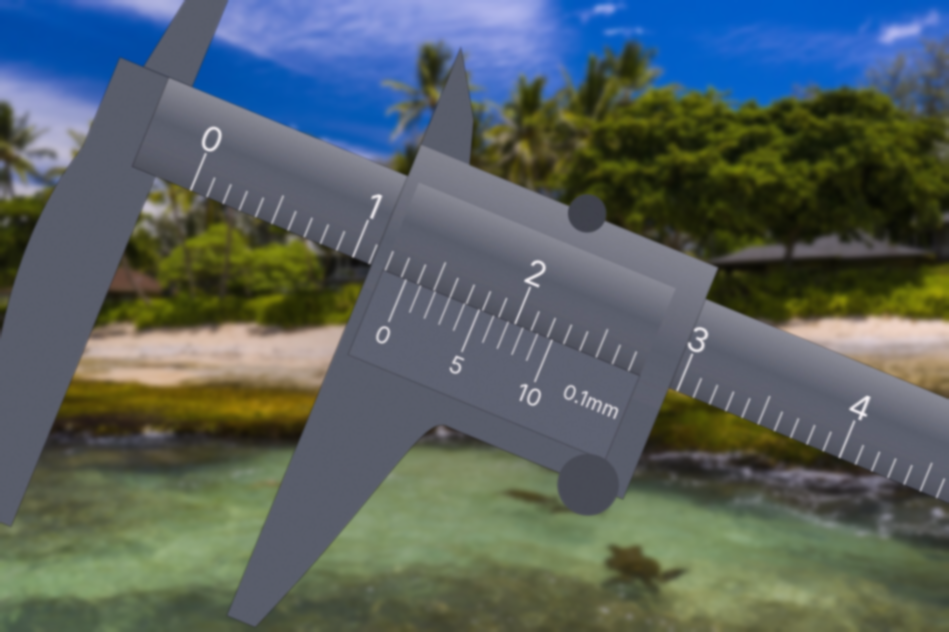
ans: {"value": 13.3, "unit": "mm"}
